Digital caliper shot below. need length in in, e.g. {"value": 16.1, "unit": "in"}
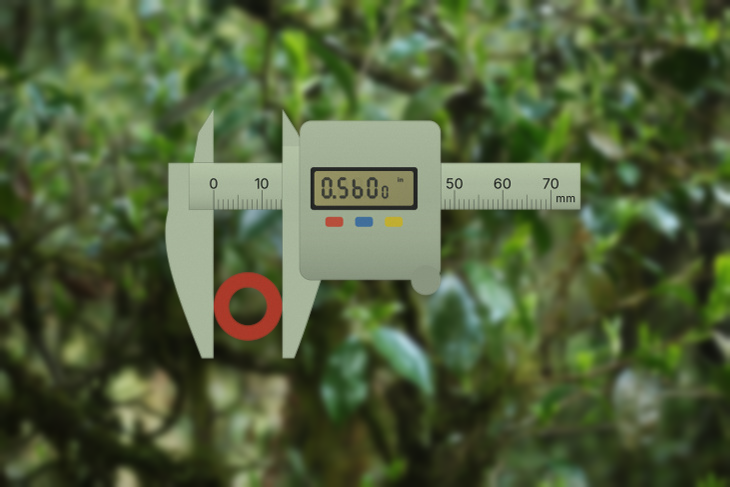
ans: {"value": 0.5600, "unit": "in"}
